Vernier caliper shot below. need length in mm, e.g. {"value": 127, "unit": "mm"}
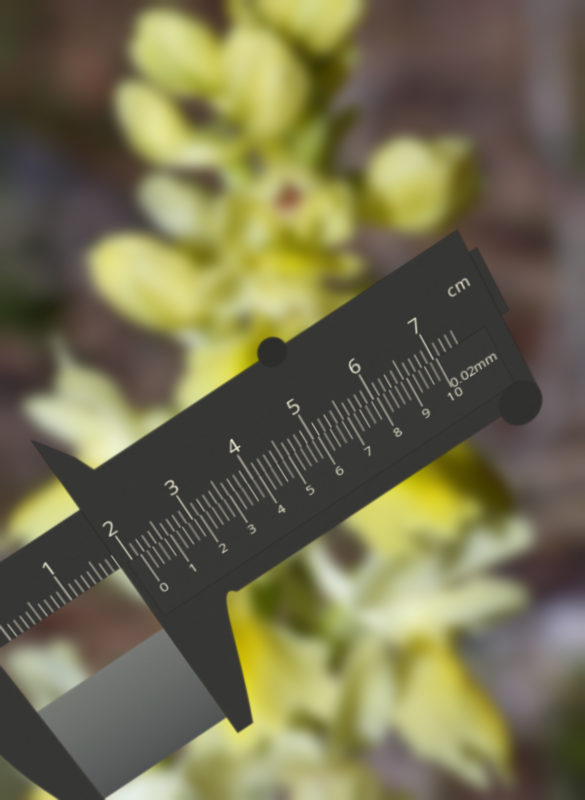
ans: {"value": 21.4, "unit": "mm"}
